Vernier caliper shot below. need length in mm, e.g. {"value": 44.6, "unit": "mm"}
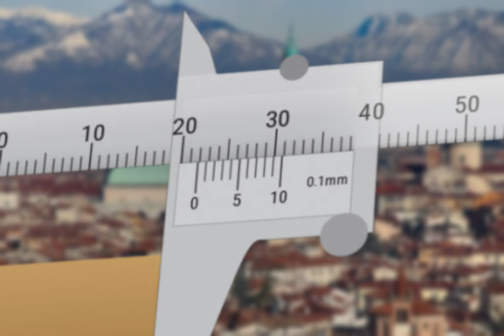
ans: {"value": 21.8, "unit": "mm"}
